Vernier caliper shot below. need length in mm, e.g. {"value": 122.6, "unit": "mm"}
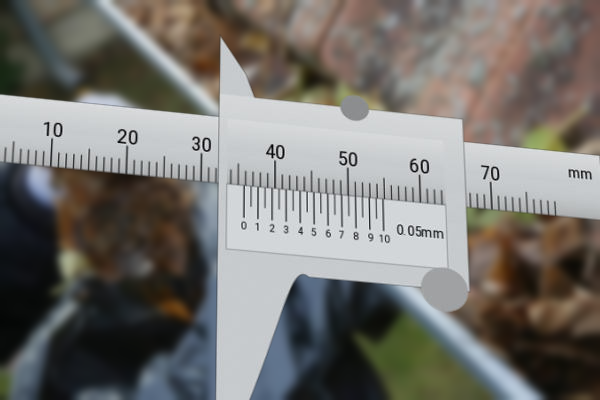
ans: {"value": 35.8, "unit": "mm"}
